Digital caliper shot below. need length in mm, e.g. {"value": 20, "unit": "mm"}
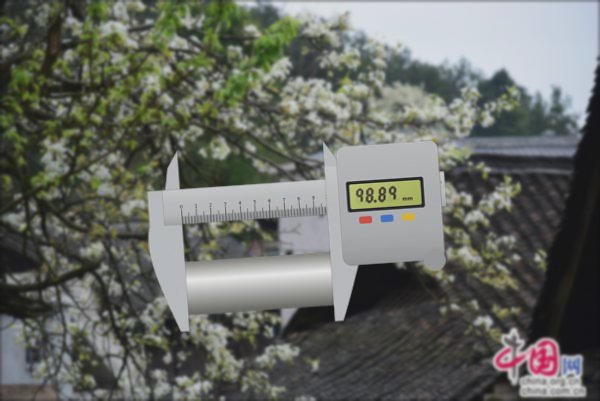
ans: {"value": 98.89, "unit": "mm"}
